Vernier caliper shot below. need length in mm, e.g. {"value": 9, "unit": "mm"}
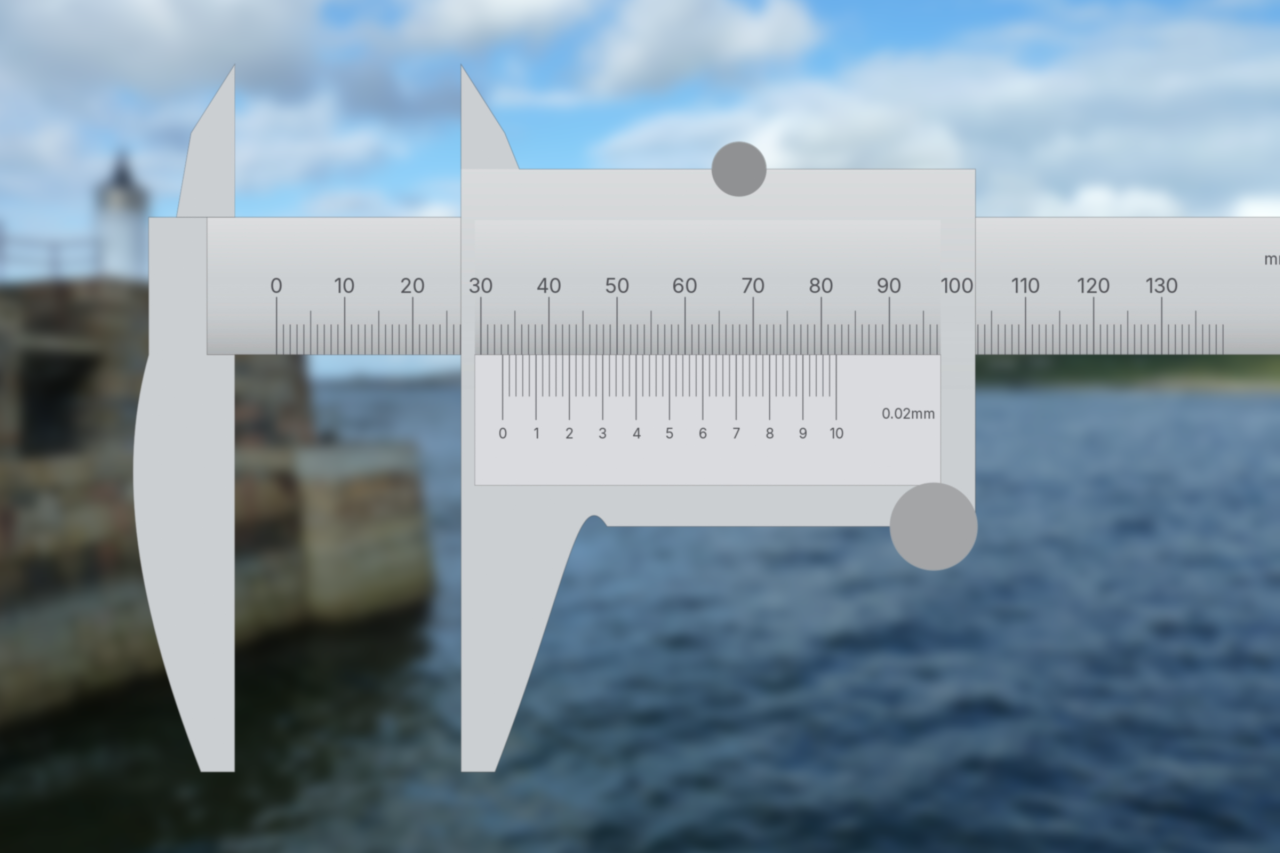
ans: {"value": 33.2, "unit": "mm"}
